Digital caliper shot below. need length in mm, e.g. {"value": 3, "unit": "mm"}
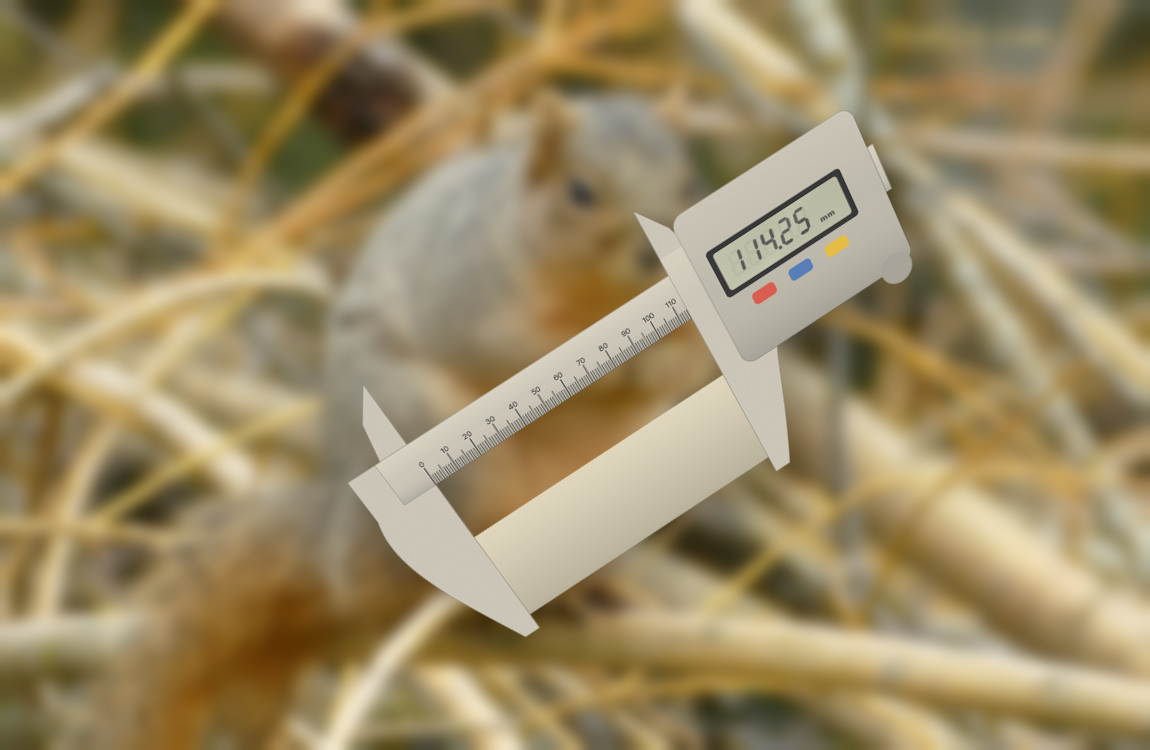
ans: {"value": 114.25, "unit": "mm"}
